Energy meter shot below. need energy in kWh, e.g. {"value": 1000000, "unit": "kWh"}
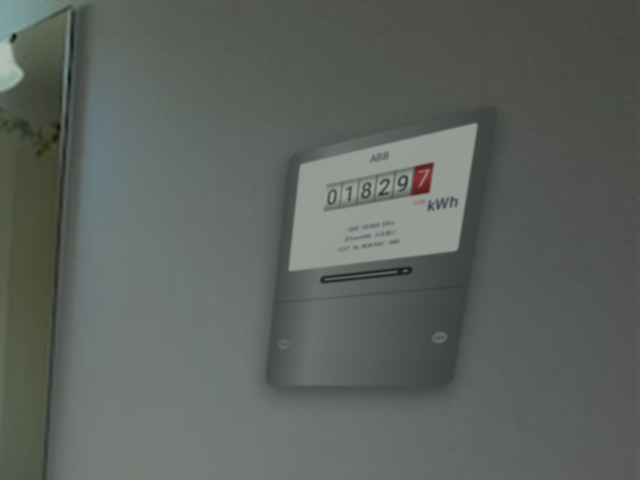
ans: {"value": 1829.7, "unit": "kWh"}
